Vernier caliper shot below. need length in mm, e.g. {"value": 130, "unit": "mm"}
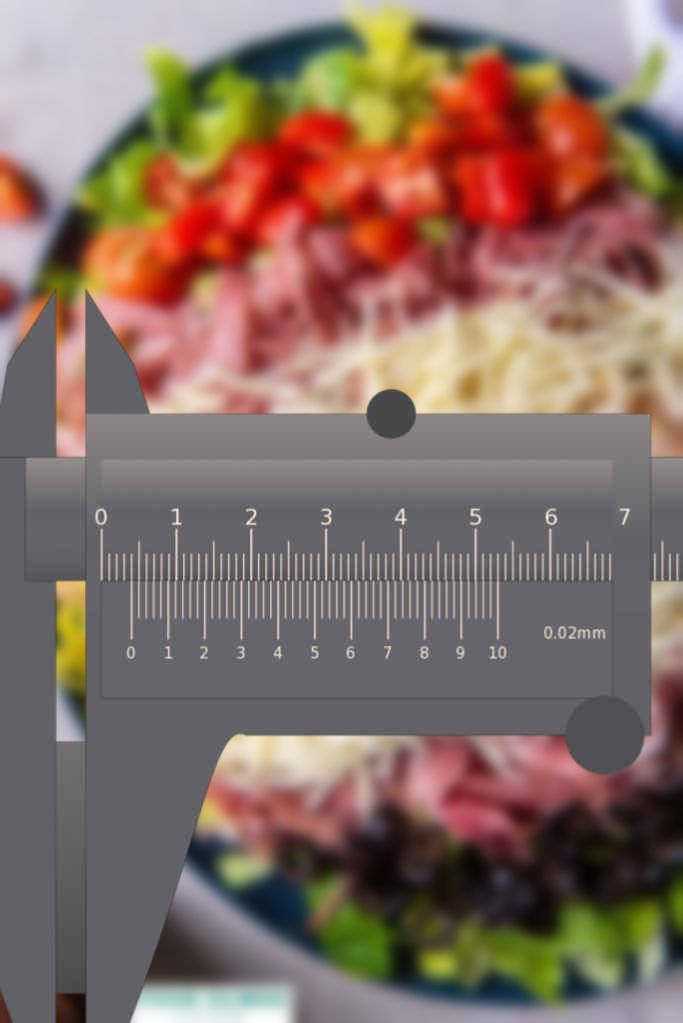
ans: {"value": 4.0, "unit": "mm"}
